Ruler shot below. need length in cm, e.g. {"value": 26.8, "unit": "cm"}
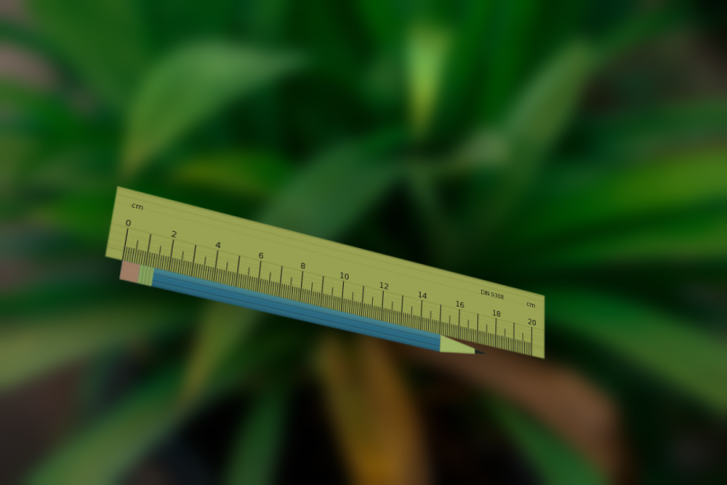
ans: {"value": 17.5, "unit": "cm"}
